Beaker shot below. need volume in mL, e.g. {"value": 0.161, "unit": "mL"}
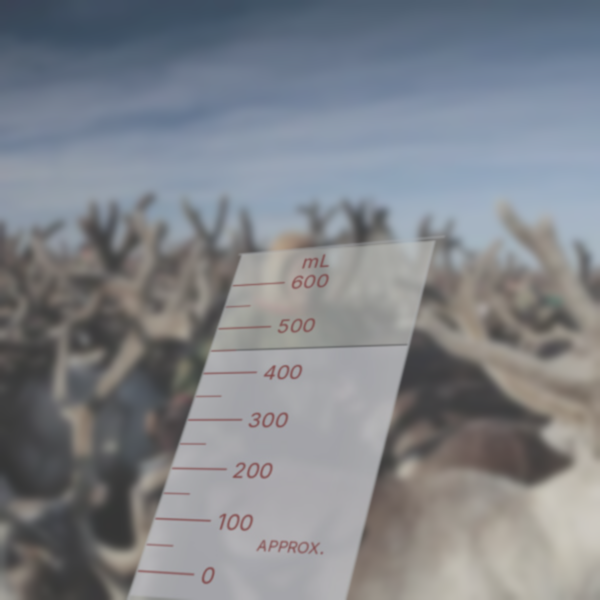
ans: {"value": 450, "unit": "mL"}
